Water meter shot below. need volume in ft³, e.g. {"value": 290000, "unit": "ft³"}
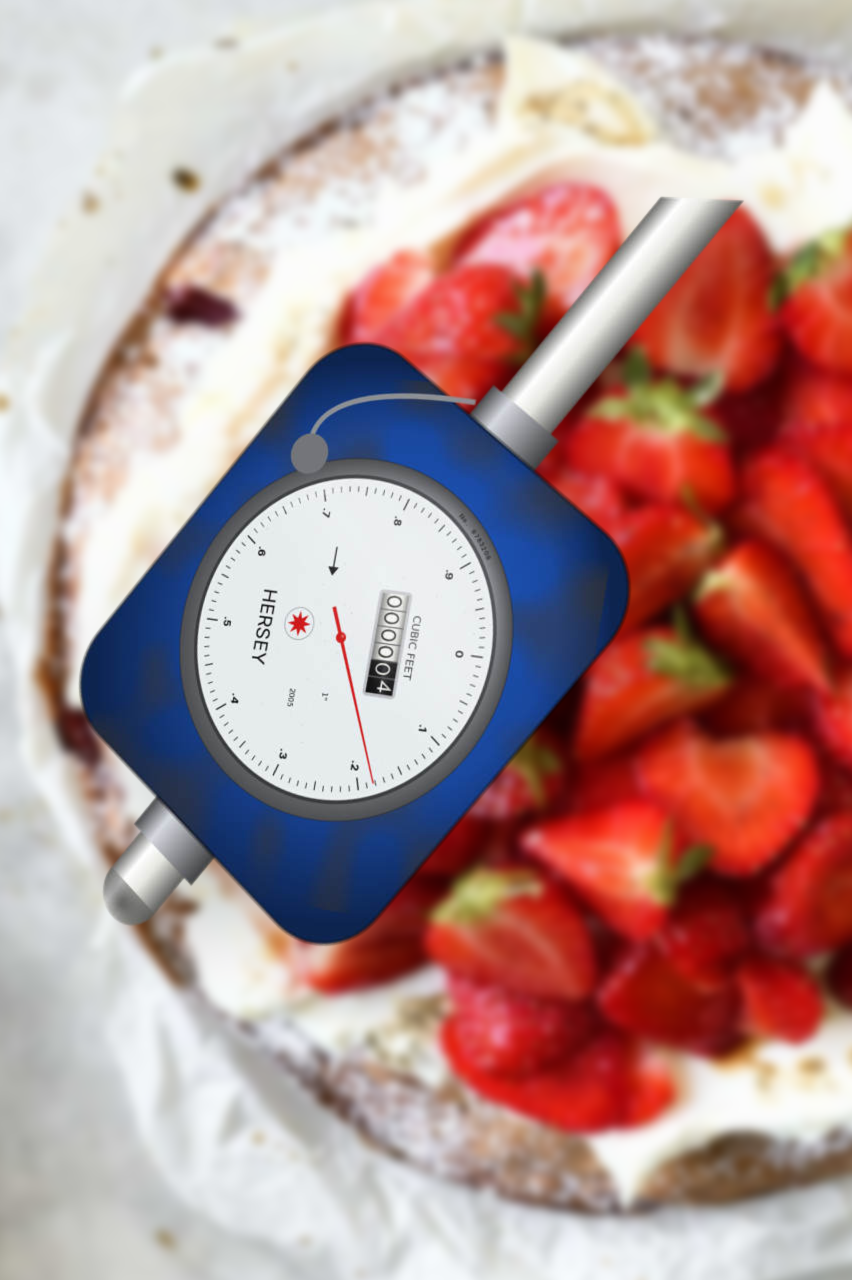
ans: {"value": 4.18, "unit": "ft³"}
